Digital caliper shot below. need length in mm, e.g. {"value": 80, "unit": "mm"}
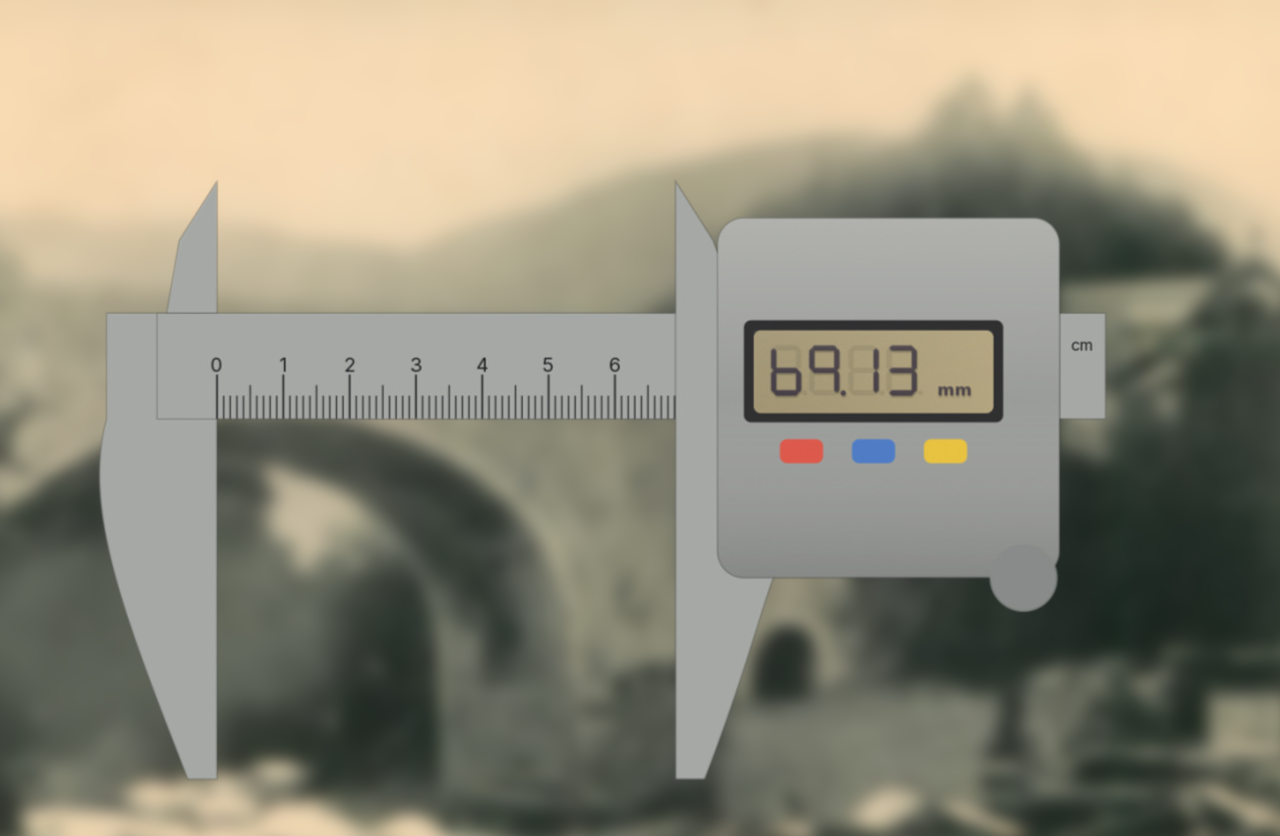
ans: {"value": 69.13, "unit": "mm"}
